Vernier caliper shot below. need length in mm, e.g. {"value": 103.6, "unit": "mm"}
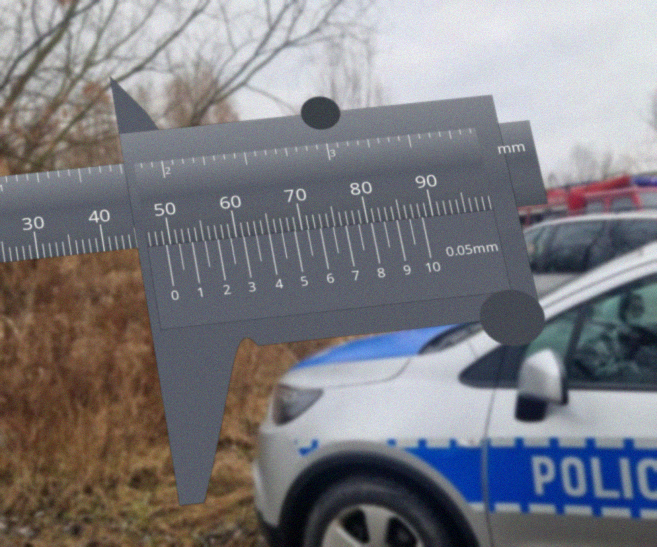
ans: {"value": 49.4, "unit": "mm"}
